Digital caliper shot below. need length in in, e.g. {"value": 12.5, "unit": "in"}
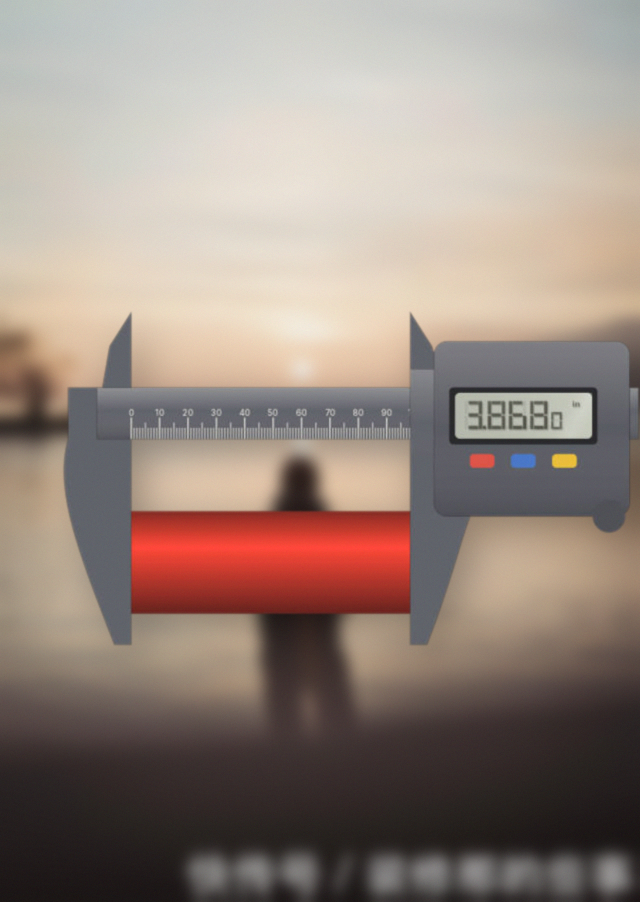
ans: {"value": 3.8680, "unit": "in"}
